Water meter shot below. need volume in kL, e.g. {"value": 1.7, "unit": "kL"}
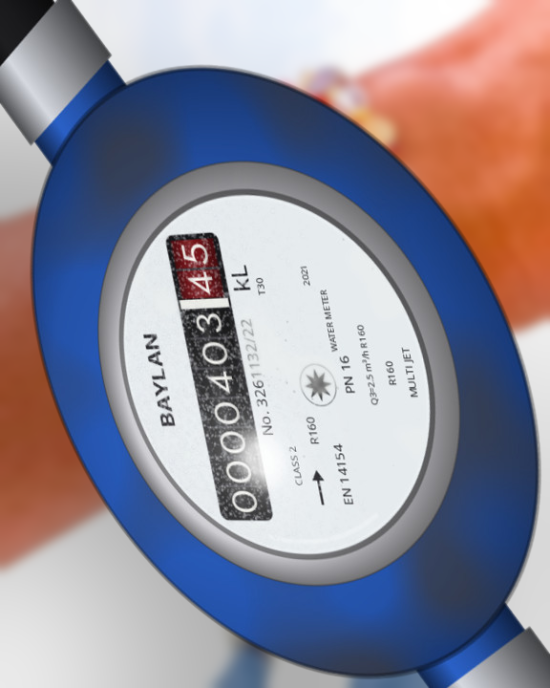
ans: {"value": 403.45, "unit": "kL"}
